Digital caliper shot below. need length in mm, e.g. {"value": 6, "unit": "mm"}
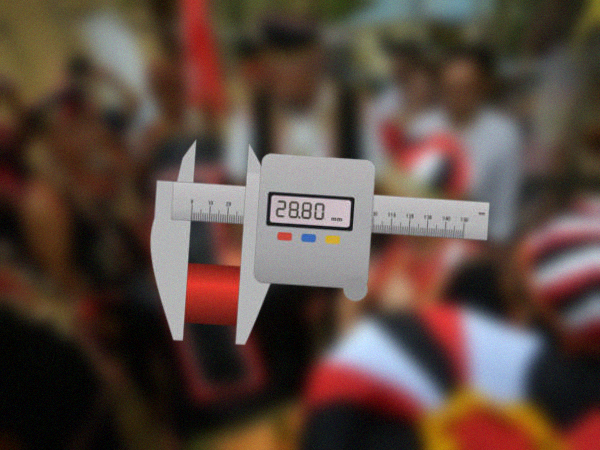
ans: {"value": 28.80, "unit": "mm"}
